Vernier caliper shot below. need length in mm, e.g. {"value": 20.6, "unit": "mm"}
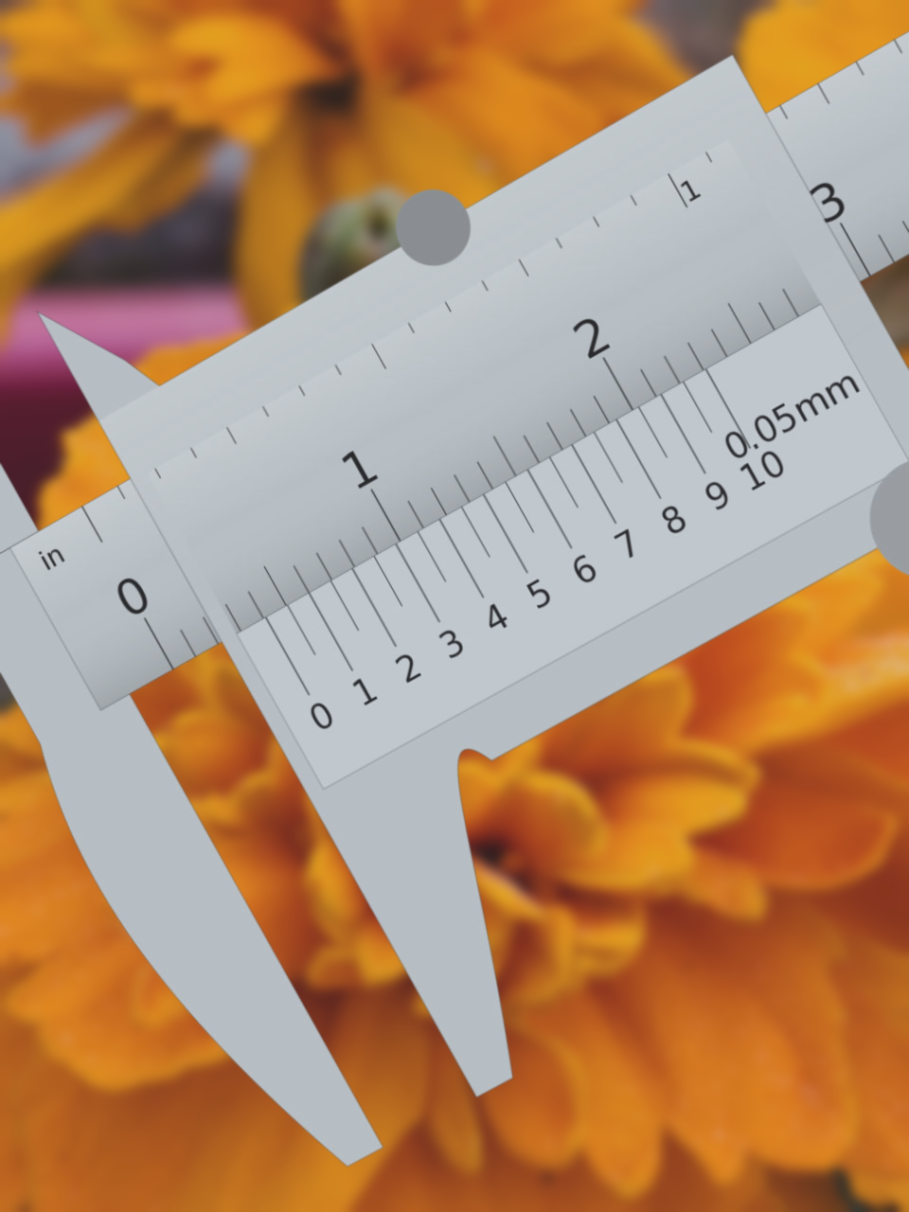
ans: {"value": 4.10, "unit": "mm"}
